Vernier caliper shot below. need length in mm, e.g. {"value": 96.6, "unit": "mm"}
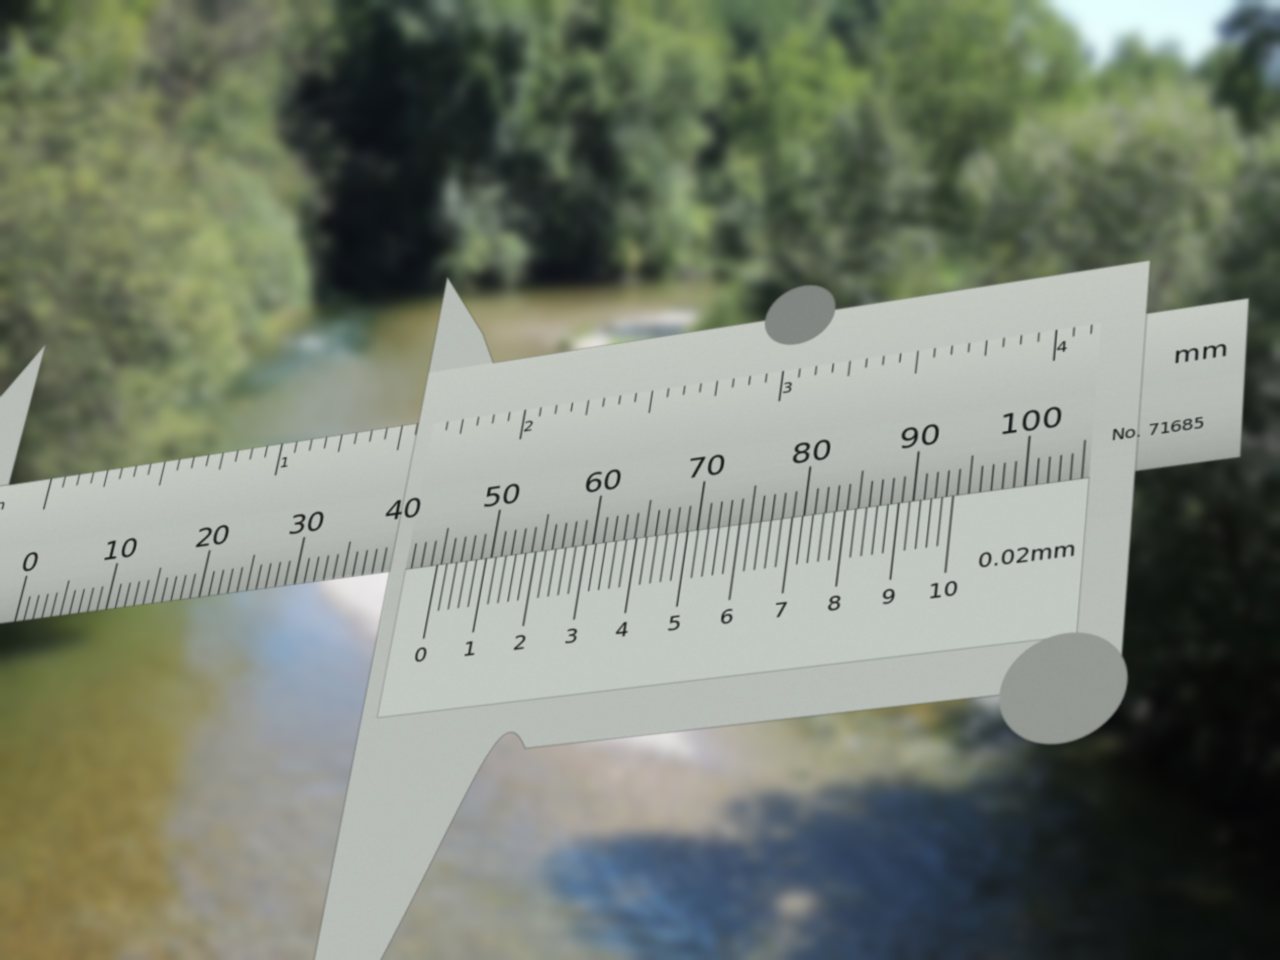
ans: {"value": 44.6, "unit": "mm"}
